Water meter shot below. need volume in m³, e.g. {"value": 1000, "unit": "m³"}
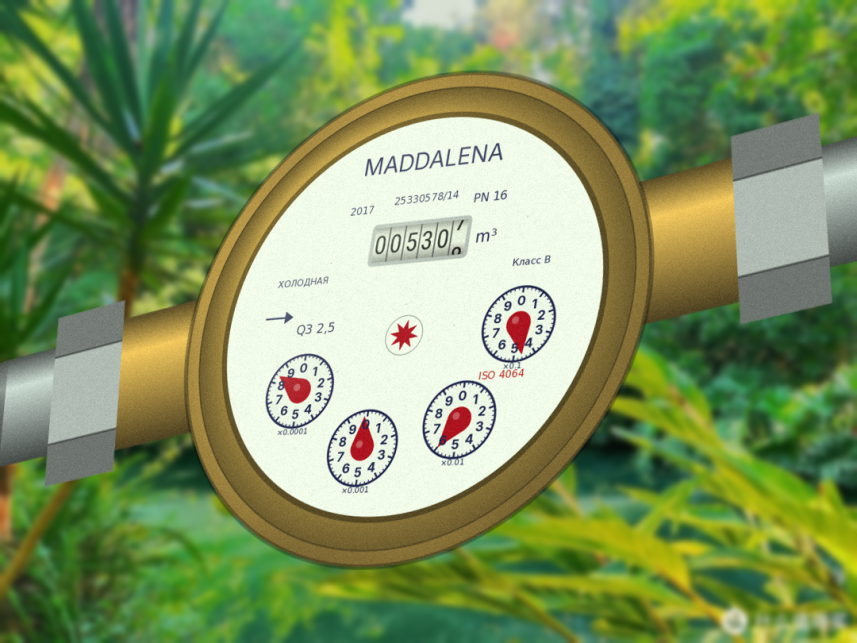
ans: {"value": 5307.4598, "unit": "m³"}
